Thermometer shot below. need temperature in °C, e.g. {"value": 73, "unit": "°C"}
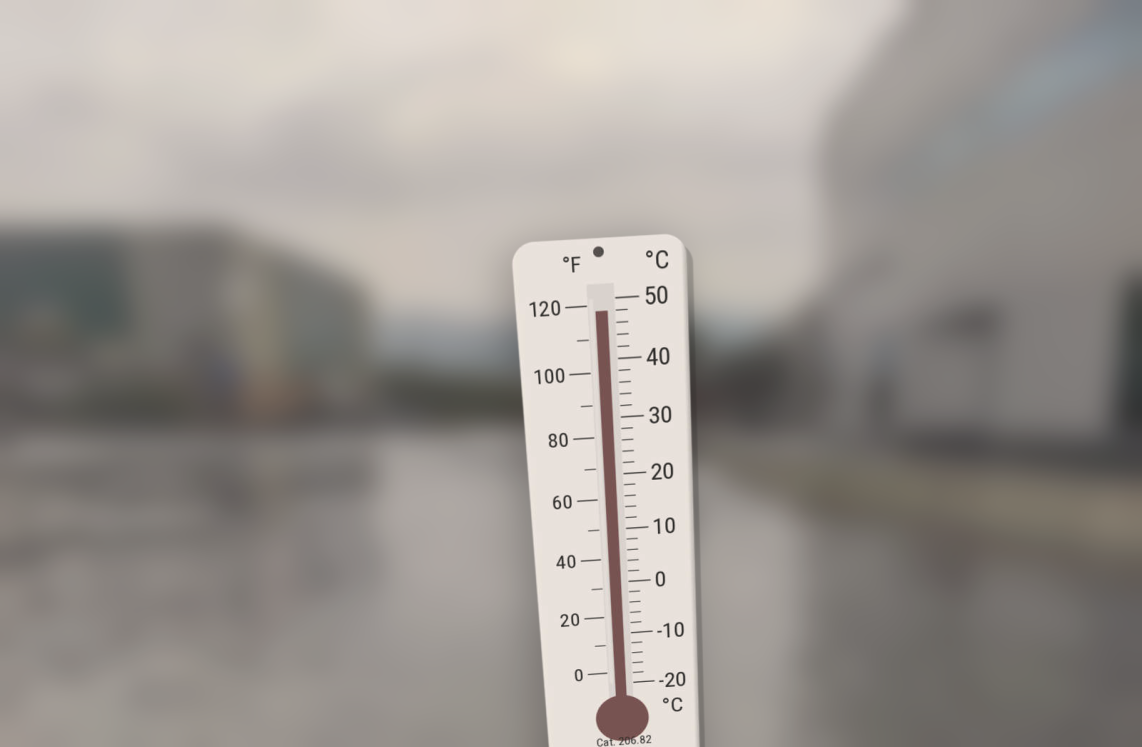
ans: {"value": 48, "unit": "°C"}
